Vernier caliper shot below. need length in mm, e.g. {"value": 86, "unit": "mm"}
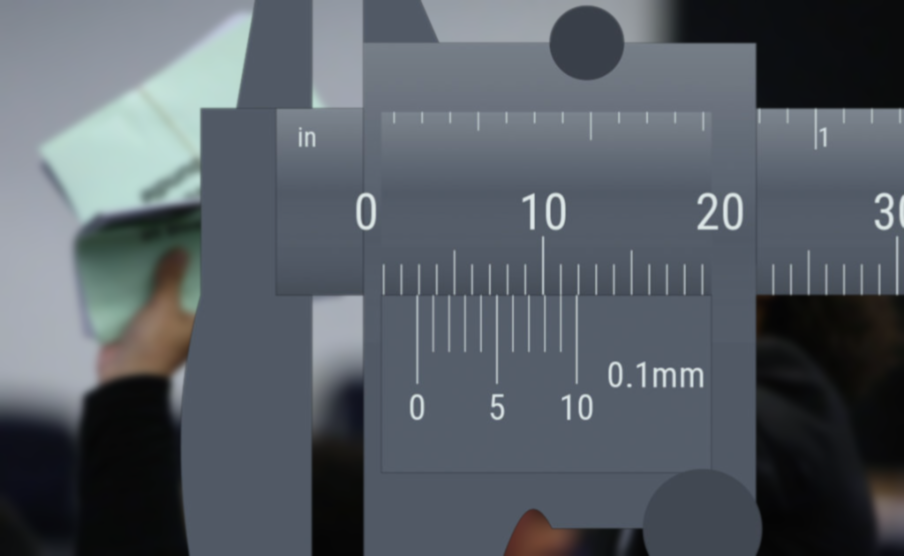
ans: {"value": 2.9, "unit": "mm"}
